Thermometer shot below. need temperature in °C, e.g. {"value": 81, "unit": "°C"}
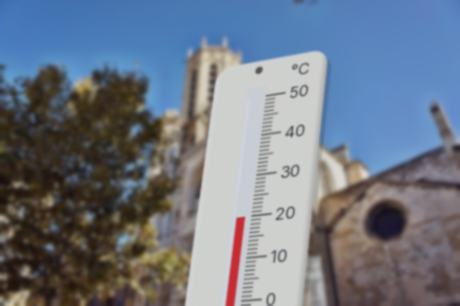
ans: {"value": 20, "unit": "°C"}
